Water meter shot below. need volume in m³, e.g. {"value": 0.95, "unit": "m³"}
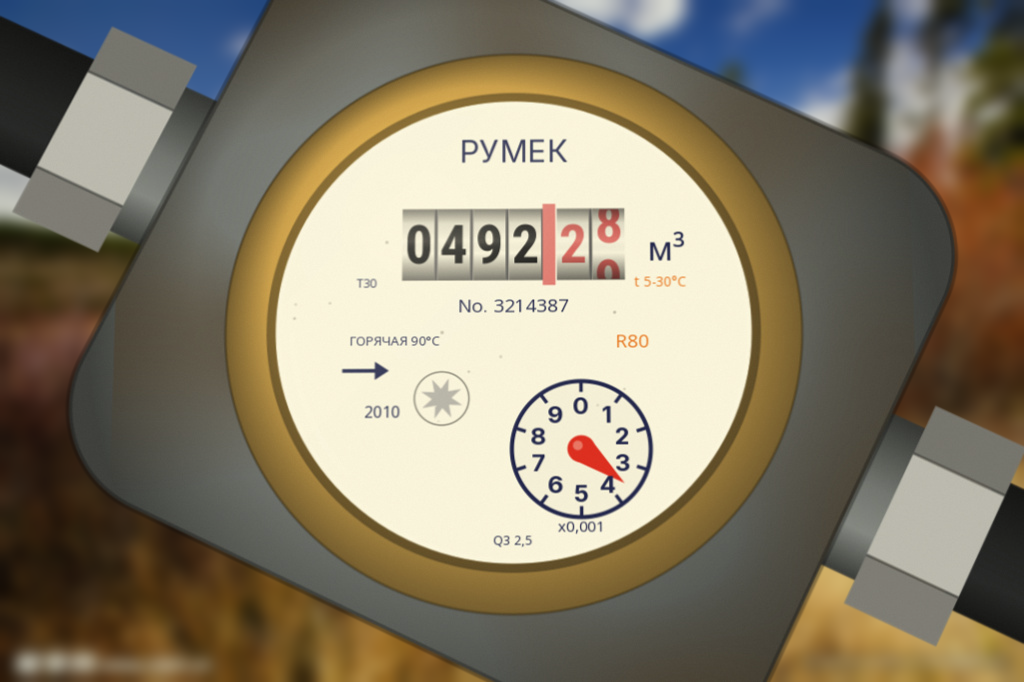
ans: {"value": 492.283, "unit": "m³"}
